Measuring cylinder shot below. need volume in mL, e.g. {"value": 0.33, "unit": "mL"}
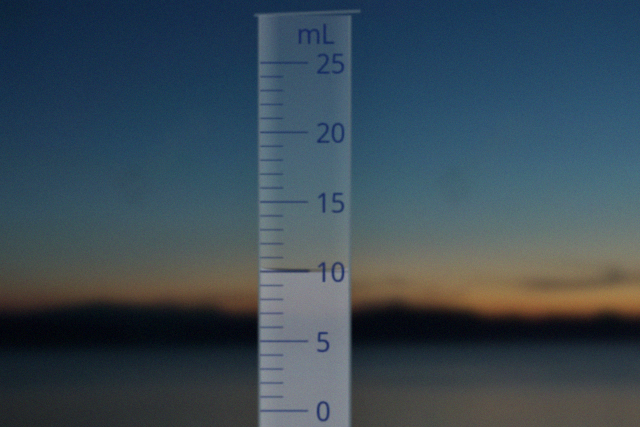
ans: {"value": 10, "unit": "mL"}
